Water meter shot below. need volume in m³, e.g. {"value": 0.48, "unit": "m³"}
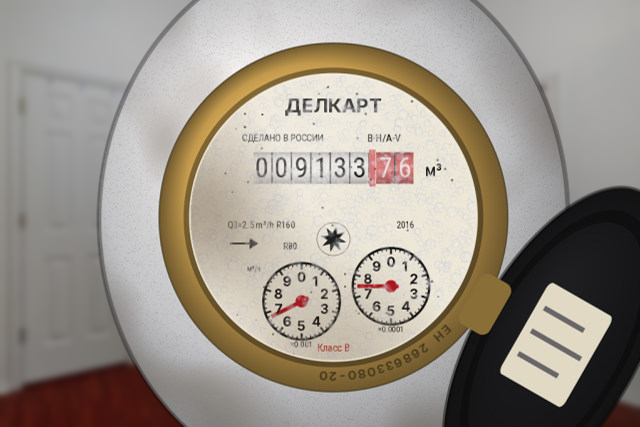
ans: {"value": 9133.7667, "unit": "m³"}
